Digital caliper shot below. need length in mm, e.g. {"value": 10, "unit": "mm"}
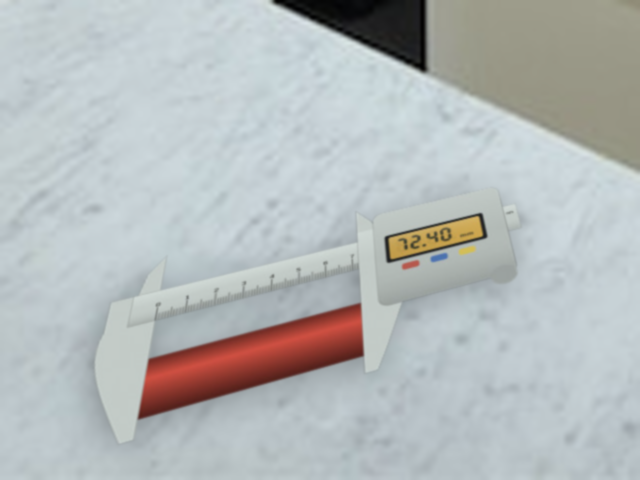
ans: {"value": 72.40, "unit": "mm"}
